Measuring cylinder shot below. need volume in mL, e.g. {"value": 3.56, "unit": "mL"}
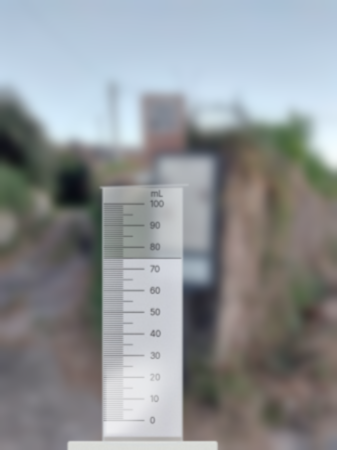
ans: {"value": 75, "unit": "mL"}
